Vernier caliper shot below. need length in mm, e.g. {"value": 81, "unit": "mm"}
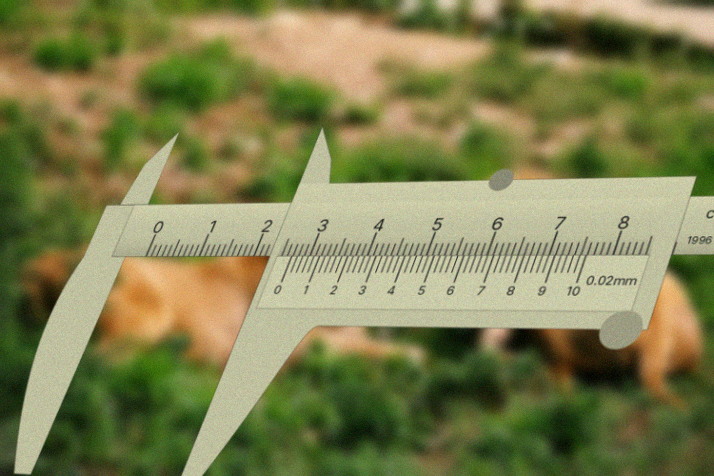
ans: {"value": 26.8, "unit": "mm"}
